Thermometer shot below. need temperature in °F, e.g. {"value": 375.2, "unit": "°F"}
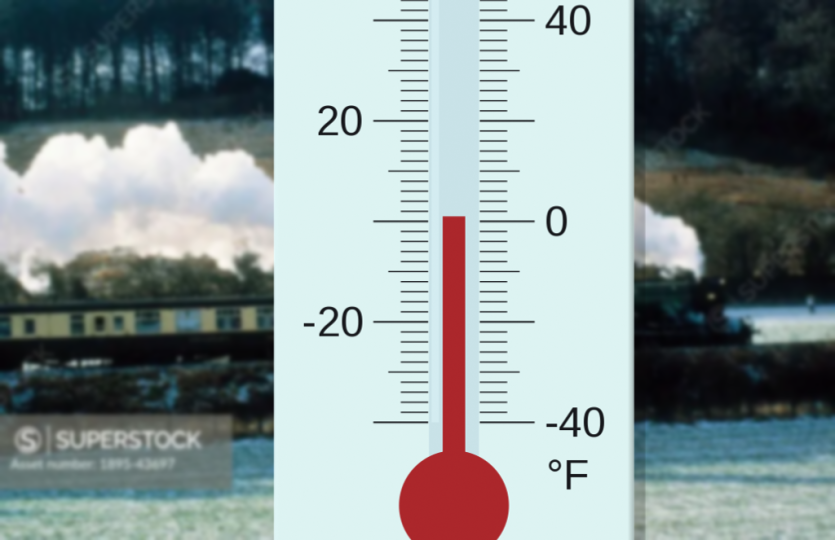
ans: {"value": 1, "unit": "°F"}
